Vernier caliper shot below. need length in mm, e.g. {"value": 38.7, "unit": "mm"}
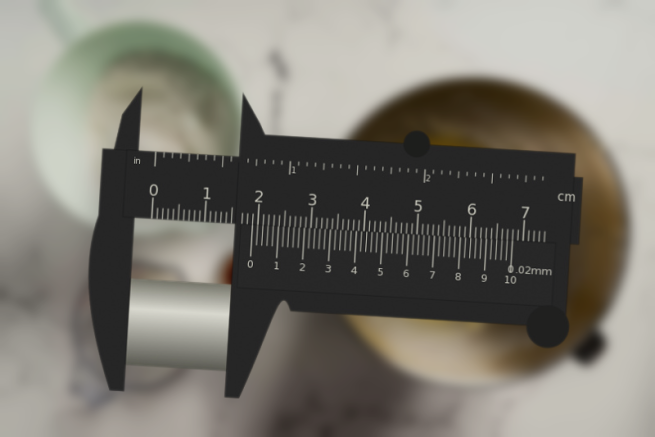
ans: {"value": 19.0, "unit": "mm"}
